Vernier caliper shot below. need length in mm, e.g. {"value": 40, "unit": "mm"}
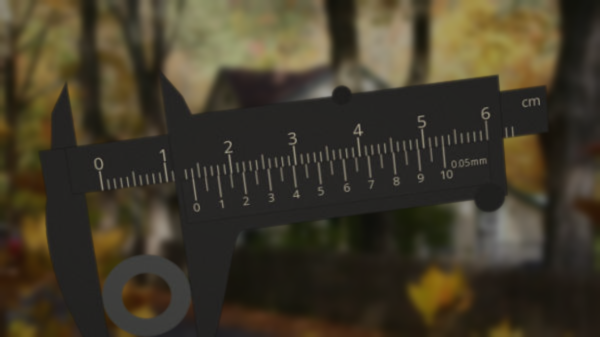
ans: {"value": 14.0, "unit": "mm"}
